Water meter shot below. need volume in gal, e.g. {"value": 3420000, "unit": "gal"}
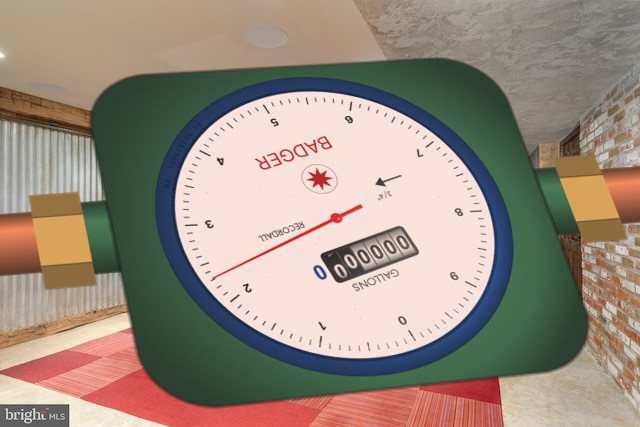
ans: {"value": 2.3, "unit": "gal"}
